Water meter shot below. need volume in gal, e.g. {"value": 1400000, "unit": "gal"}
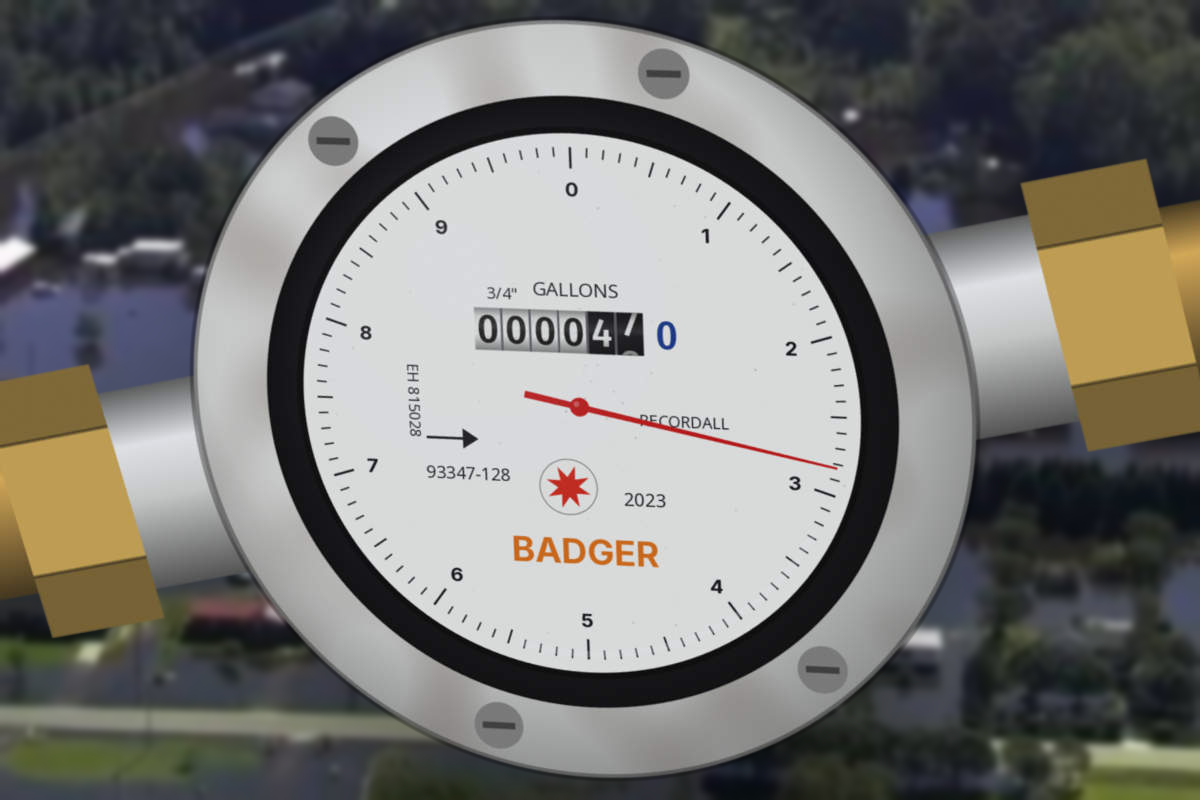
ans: {"value": 472.8, "unit": "gal"}
